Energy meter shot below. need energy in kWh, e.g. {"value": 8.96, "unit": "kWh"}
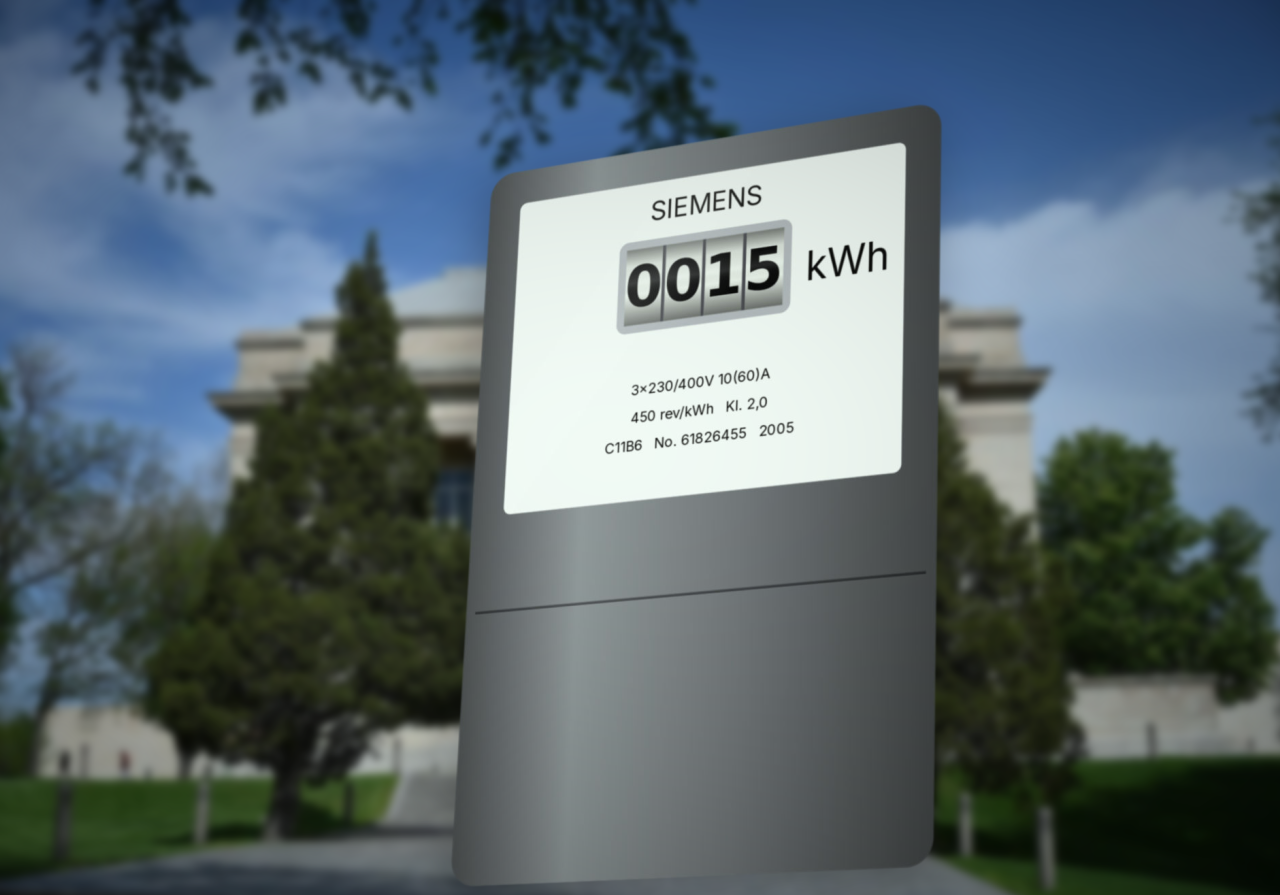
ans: {"value": 15, "unit": "kWh"}
